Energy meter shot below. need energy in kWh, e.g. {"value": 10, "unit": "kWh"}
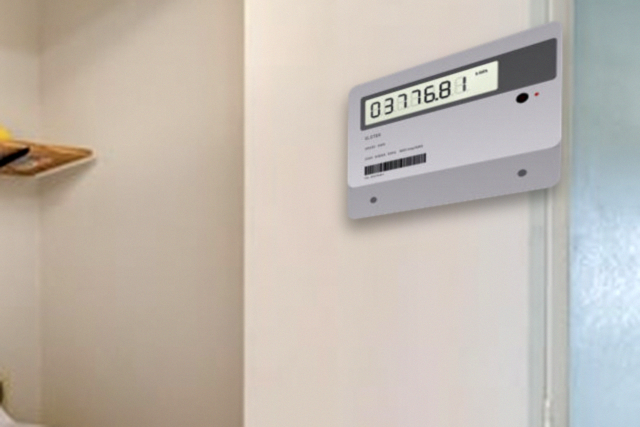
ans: {"value": 3776.81, "unit": "kWh"}
